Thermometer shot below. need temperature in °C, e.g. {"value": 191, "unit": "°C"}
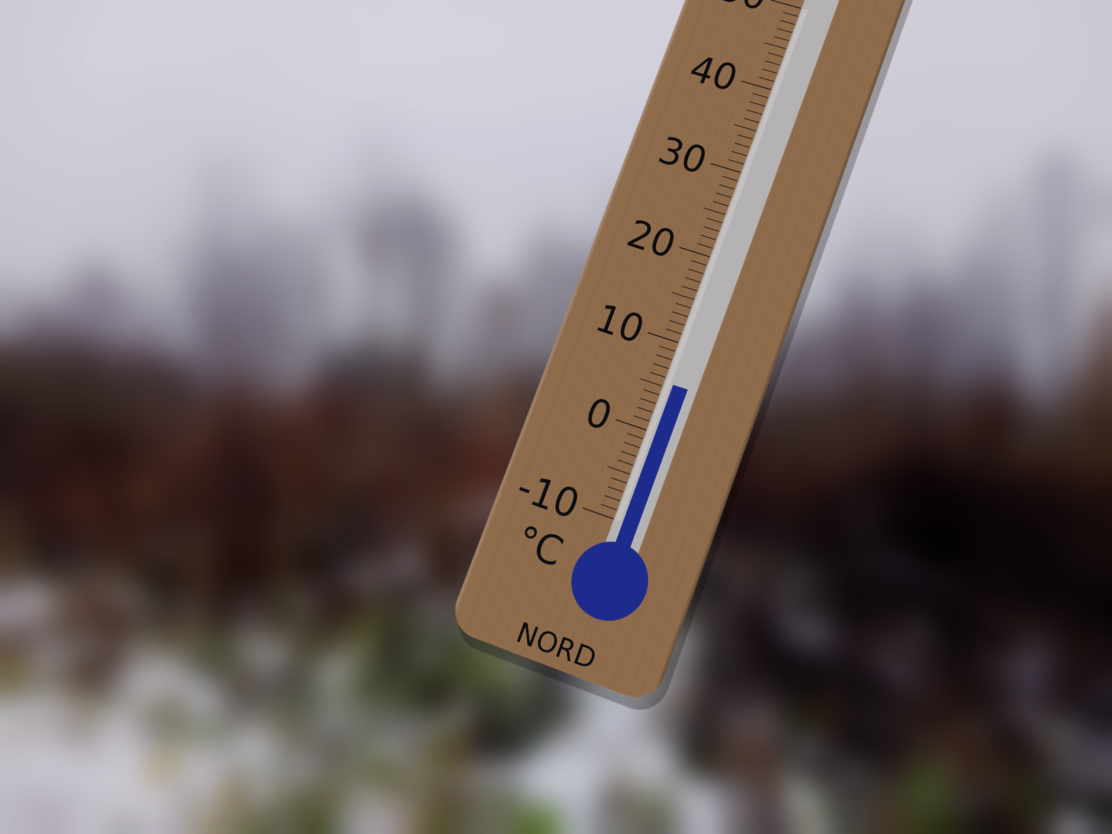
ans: {"value": 5.5, "unit": "°C"}
